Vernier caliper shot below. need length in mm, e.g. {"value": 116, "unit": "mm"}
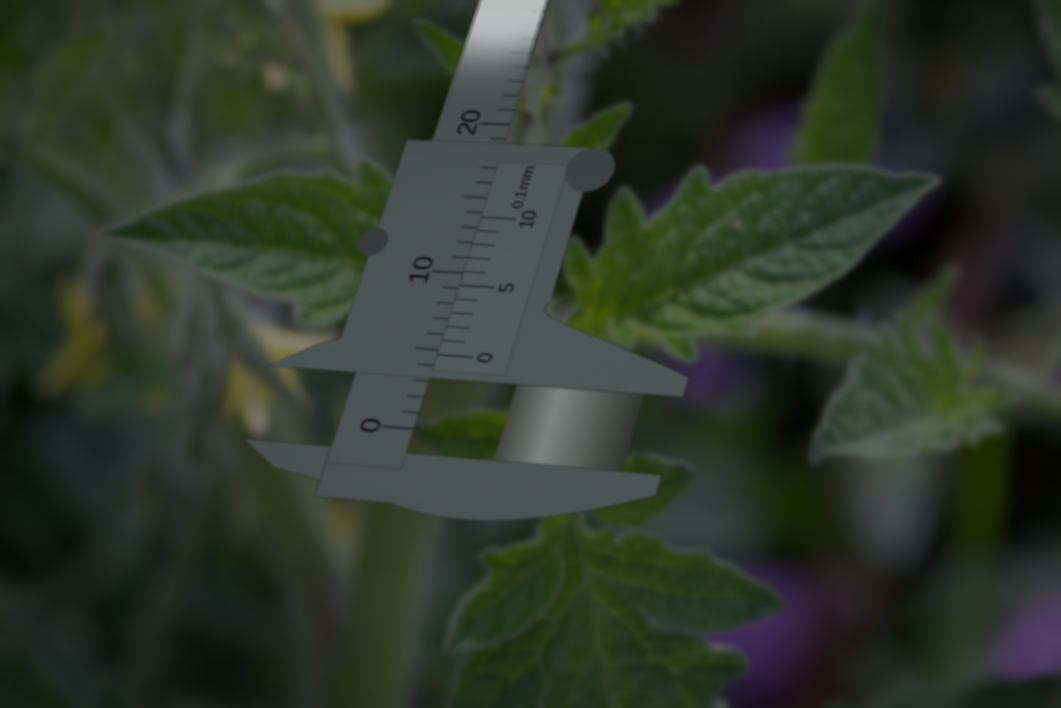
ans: {"value": 4.7, "unit": "mm"}
